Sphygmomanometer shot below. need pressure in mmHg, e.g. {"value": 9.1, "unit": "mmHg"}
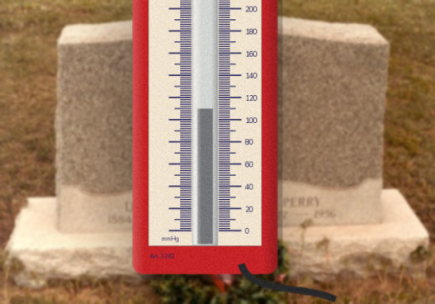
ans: {"value": 110, "unit": "mmHg"}
